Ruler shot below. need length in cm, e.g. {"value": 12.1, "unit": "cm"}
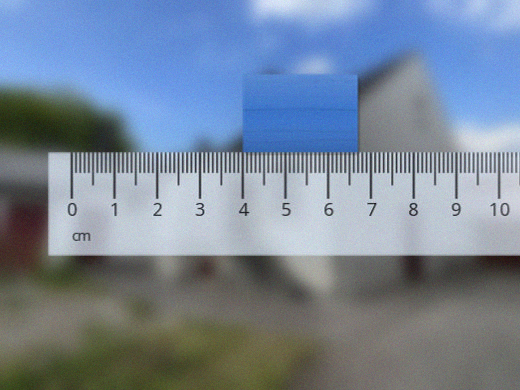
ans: {"value": 2.7, "unit": "cm"}
